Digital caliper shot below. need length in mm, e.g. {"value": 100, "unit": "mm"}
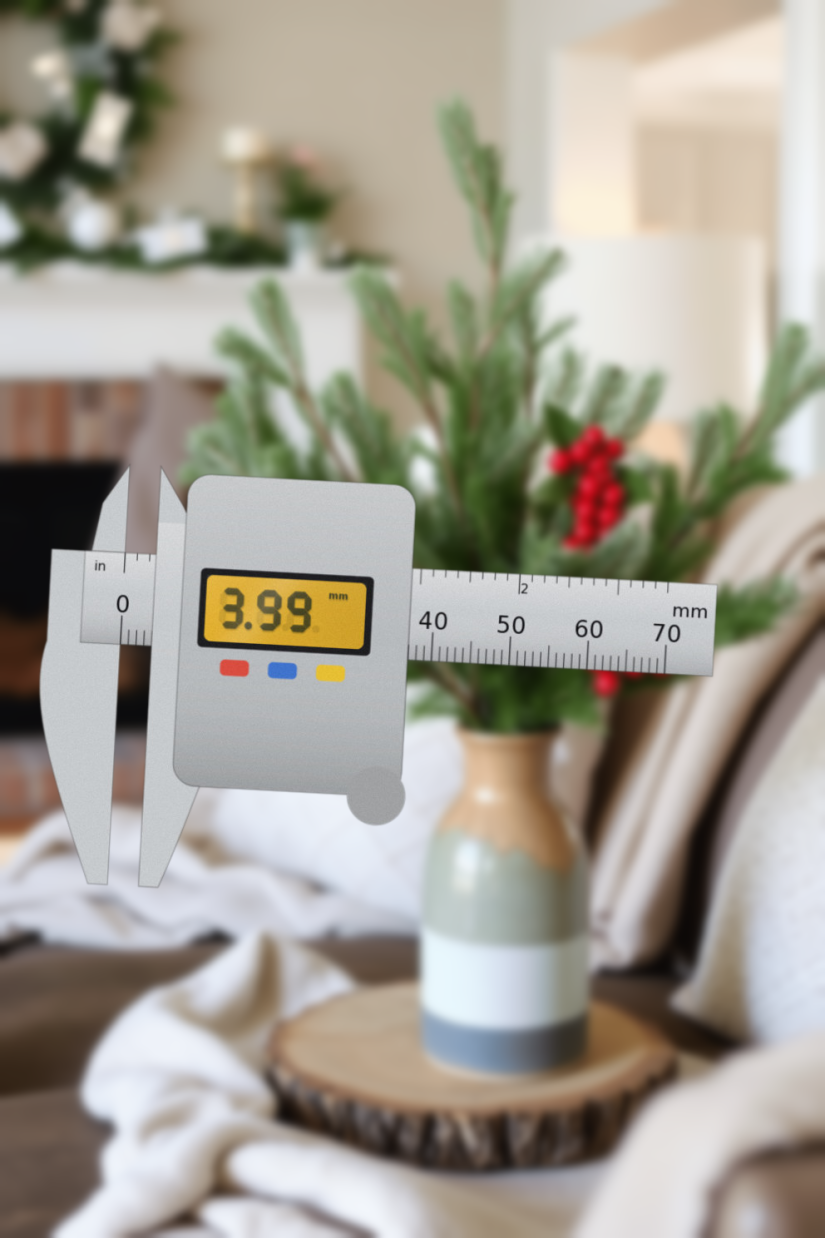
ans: {"value": 3.99, "unit": "mm"}
